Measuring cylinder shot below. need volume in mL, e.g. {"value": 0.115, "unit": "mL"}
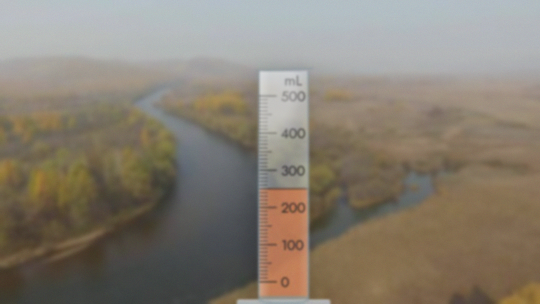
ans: {"value": 250, "unit": "mL"}
